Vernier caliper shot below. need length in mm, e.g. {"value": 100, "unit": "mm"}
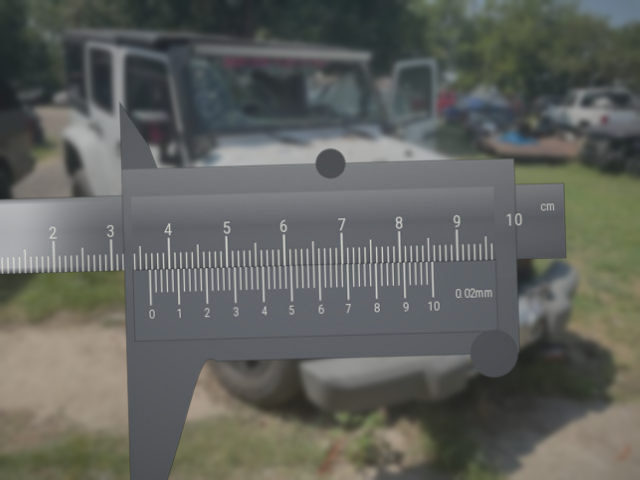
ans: {"value": 36.6, "unit": "mm"}
